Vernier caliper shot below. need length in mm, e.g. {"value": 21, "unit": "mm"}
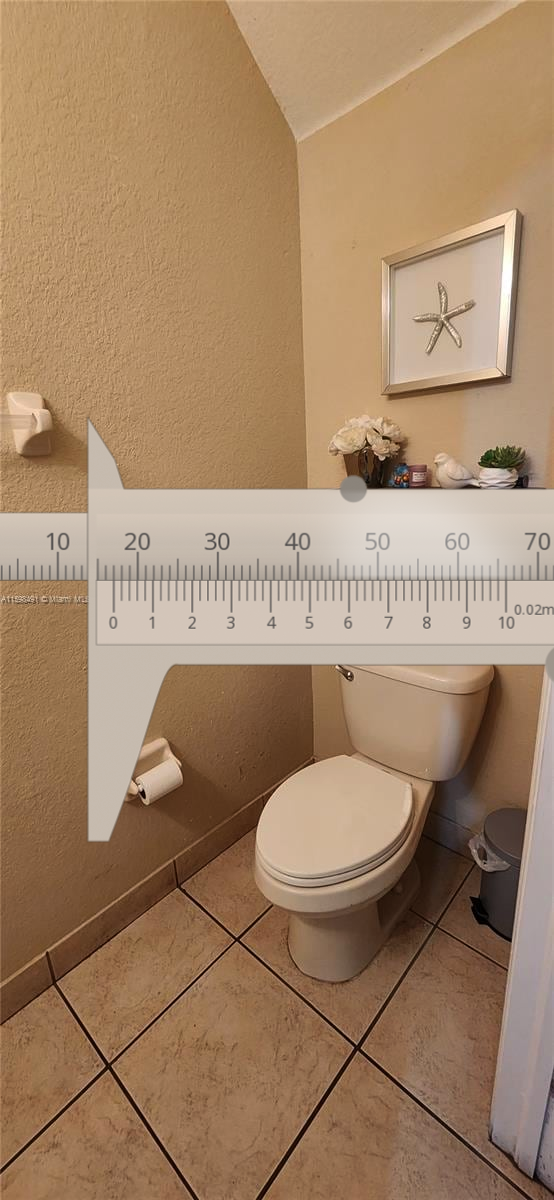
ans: {"value": 17.0, "unit": "mm"}
